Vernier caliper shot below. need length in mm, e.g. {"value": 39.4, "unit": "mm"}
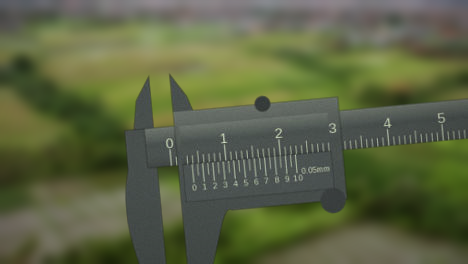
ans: {"value": 3.8, "unit": "mm"}
